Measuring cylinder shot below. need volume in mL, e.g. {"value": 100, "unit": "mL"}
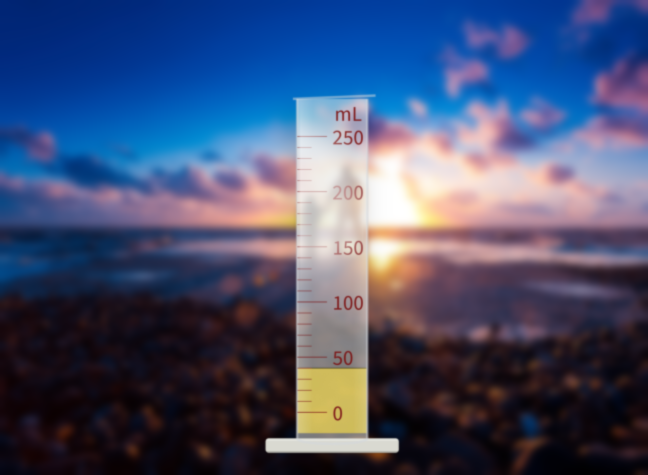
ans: {"value": 40, "unit": "mL"}
